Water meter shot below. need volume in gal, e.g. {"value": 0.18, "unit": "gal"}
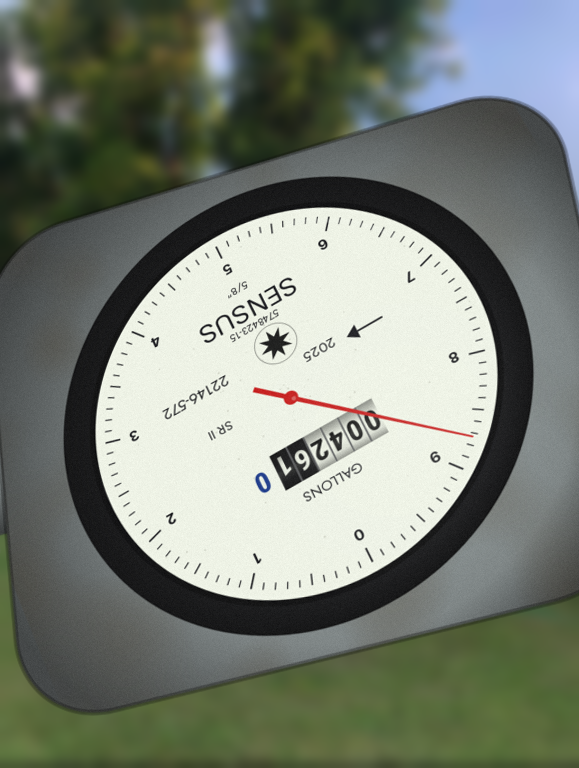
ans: {"value": 42608.7, "unit": "gal"}
